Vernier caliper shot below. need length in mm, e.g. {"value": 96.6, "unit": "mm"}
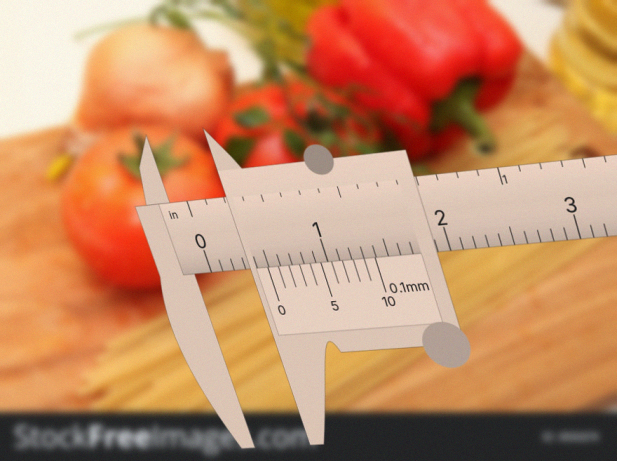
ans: {"value": 4.9, "unit": "mm"}
